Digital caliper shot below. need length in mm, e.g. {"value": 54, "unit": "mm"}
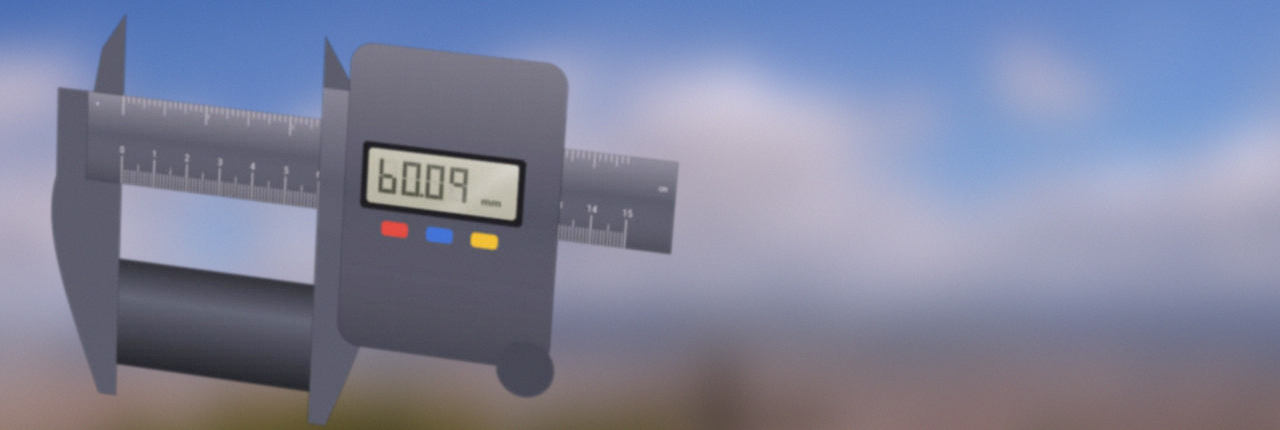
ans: {"value": 60.09, "unit": "mm"}
